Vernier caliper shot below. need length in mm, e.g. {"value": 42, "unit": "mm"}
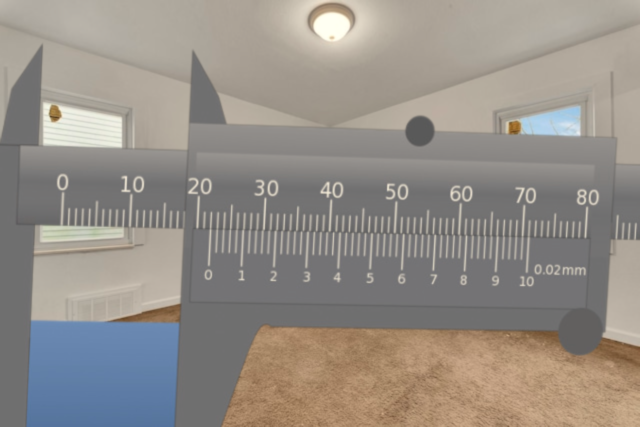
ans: {"value": 22.0, "unit": "mm"}
